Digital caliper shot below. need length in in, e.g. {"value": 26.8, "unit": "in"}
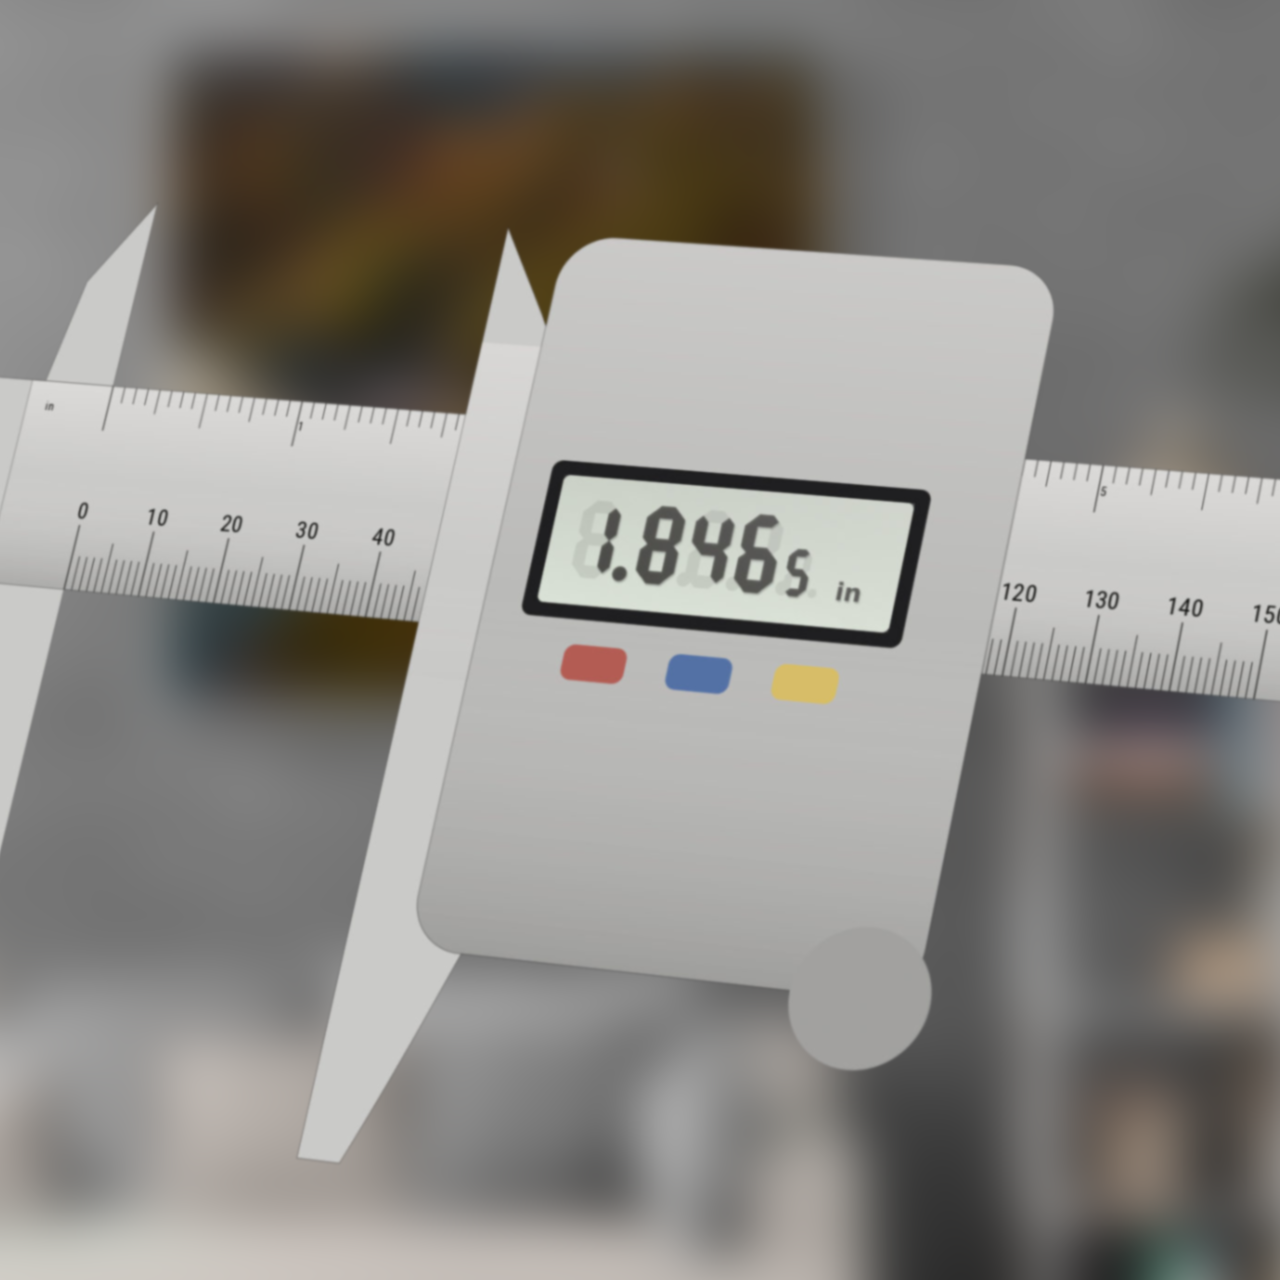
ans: {"value": 1.8465, "unit": "in"}
